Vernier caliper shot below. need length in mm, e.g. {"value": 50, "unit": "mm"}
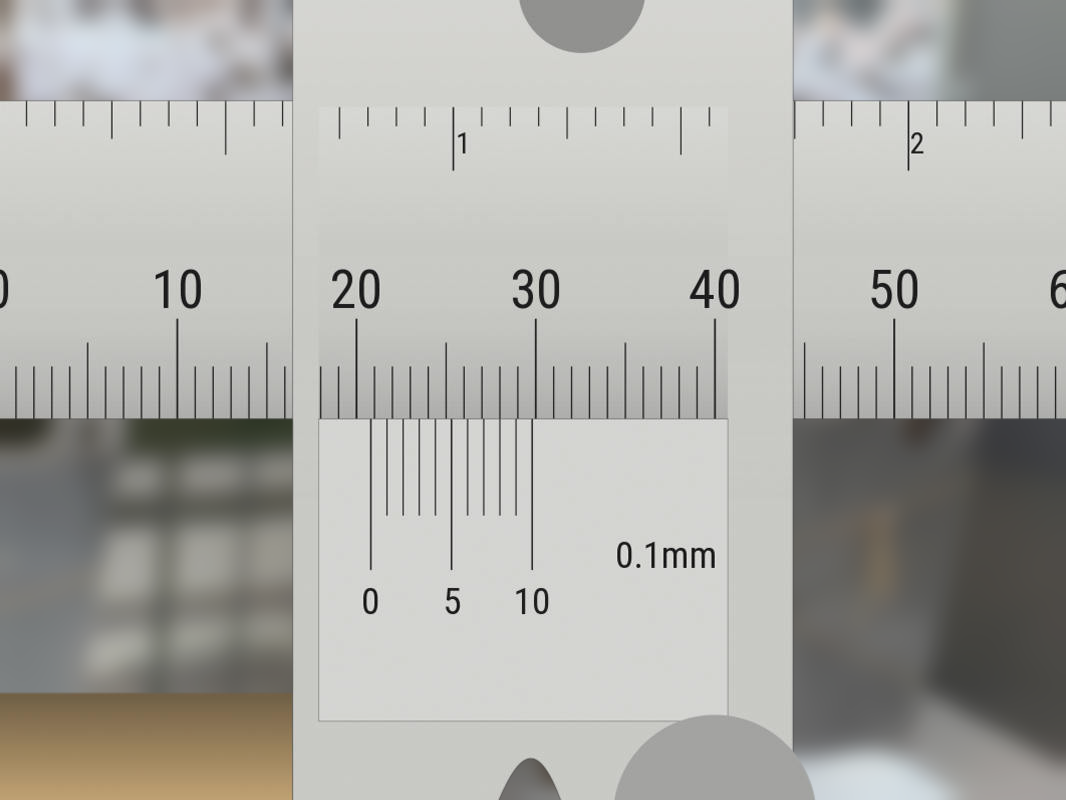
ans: {"value": 20.8, "unit": "mm"}
